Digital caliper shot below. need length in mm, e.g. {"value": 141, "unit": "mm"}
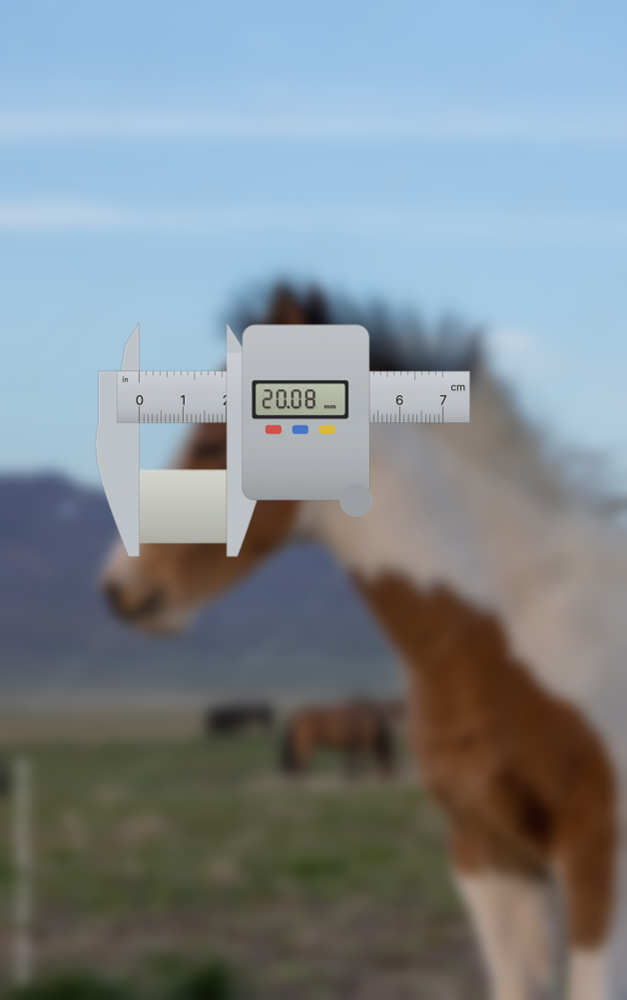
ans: {"value": 20.08, "unit": "mm"}
